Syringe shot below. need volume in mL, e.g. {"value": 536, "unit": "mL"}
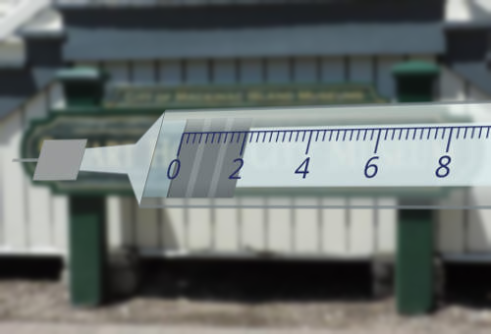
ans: {"value": 0, "unit": "mL"}
